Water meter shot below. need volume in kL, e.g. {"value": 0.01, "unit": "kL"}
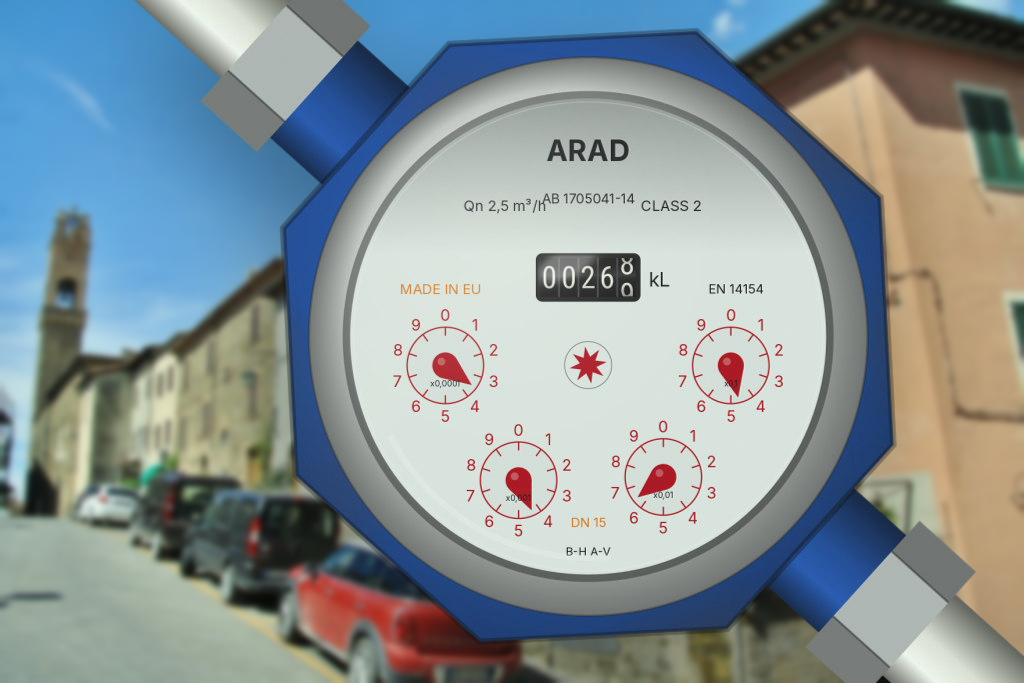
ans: {"value": 268.4643, "unit": "kL"}
